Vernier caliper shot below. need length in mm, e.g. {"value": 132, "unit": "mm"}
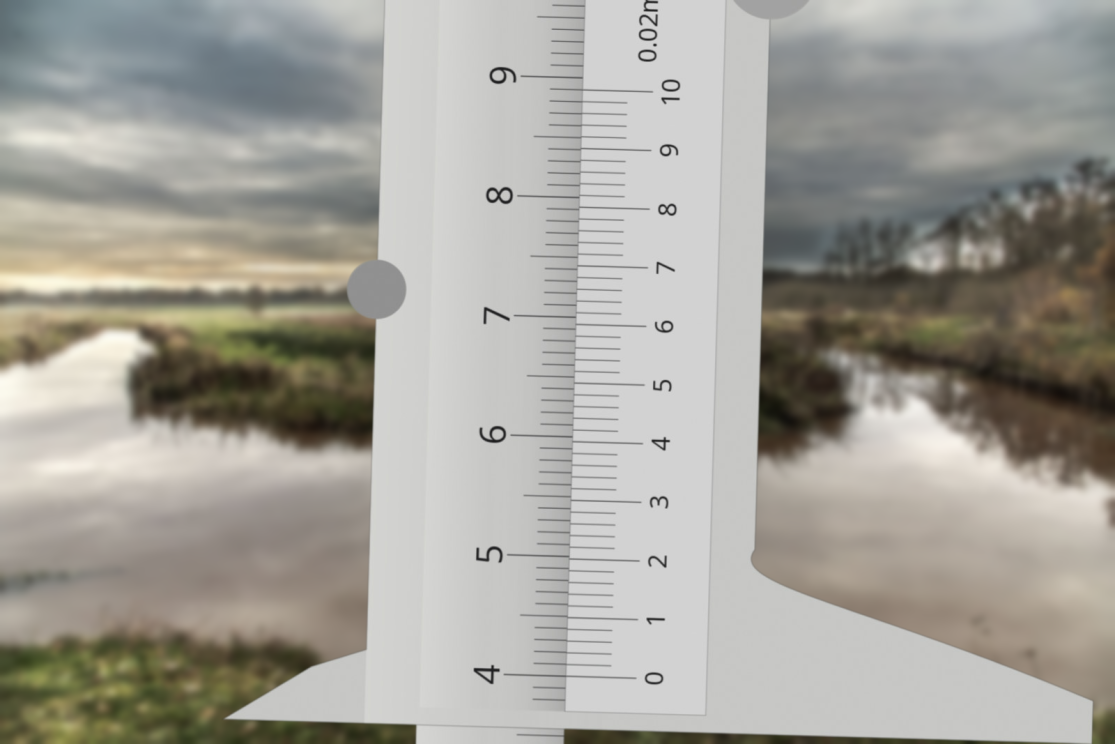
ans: {"value": 40.0, "unit": "mm"}
